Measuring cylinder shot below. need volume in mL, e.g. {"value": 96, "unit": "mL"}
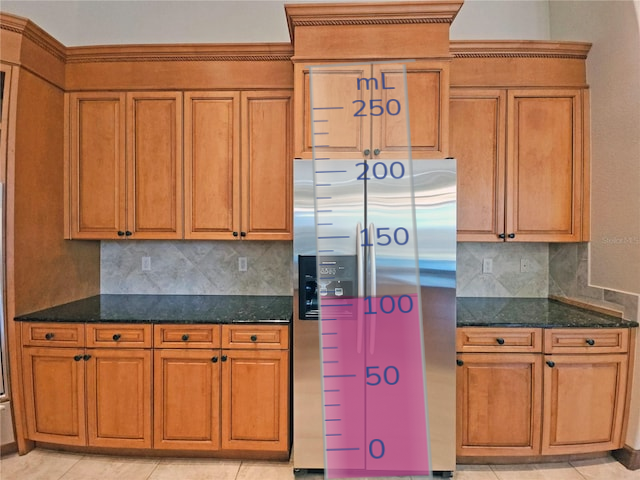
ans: {"value": 105, "unit": "mL"}
